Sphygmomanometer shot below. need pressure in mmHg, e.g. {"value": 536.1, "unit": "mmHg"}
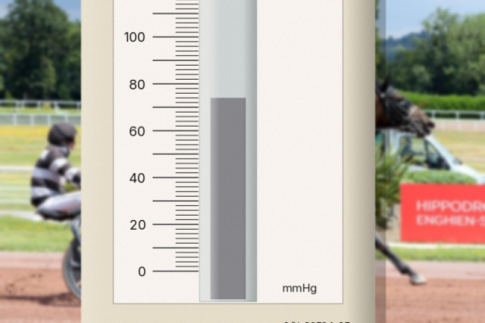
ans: {"value": 74, "unit": "mmHg"}
